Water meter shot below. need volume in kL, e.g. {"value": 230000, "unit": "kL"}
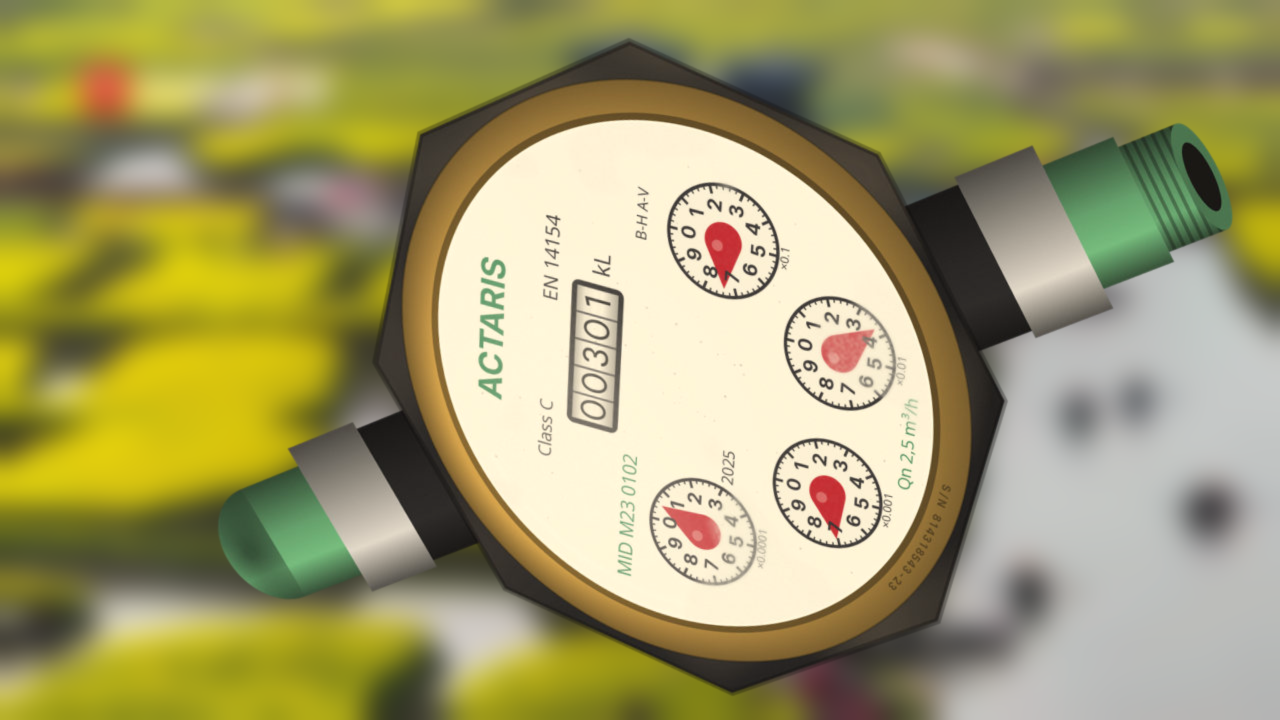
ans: {"value": 301.7370, "unit": "kL"}
